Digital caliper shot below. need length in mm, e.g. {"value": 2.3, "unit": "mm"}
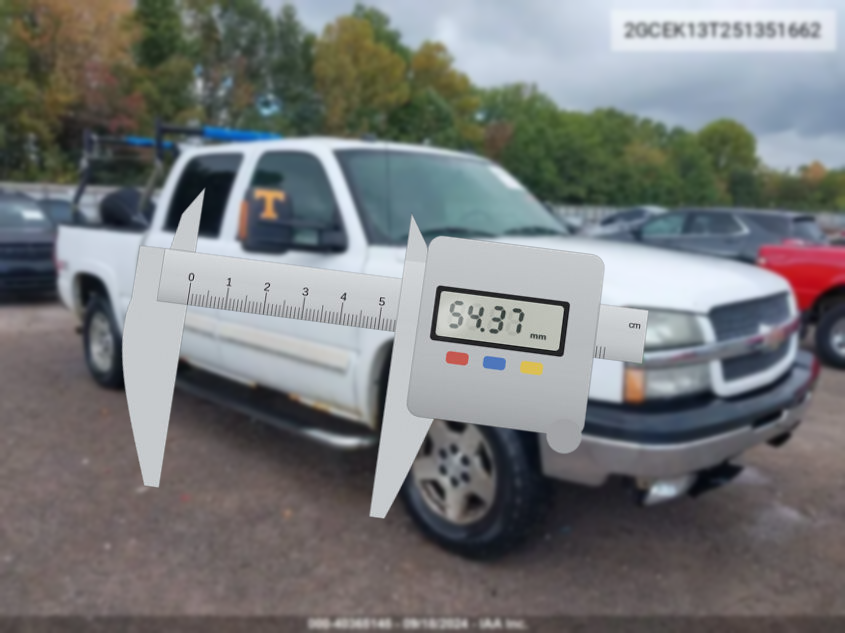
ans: {"value": 54.37, "unit": "mm"}
